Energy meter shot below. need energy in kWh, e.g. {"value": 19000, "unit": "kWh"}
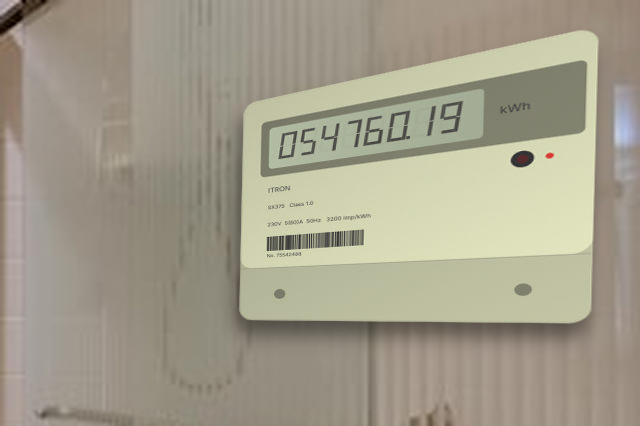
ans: {"value": 54760.19, "unit": "kWh"}
